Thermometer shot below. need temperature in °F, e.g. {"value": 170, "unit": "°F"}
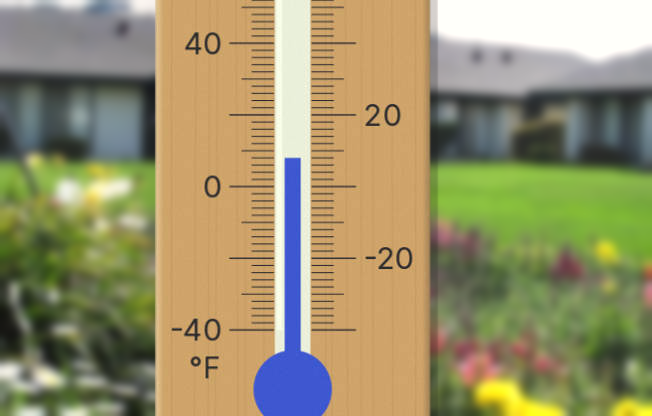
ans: {"value": 8, "unit": "°F"}
